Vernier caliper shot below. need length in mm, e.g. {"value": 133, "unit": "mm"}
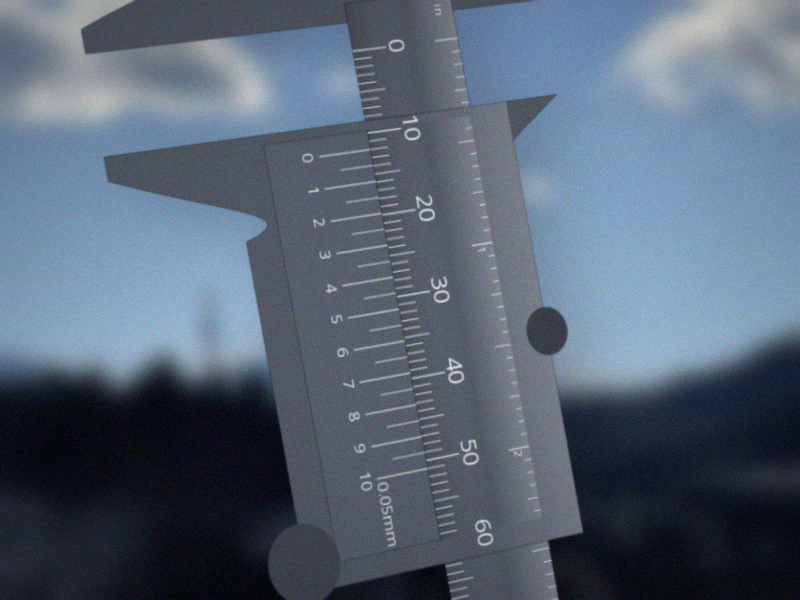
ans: {"value": 12.0, "unit": "mm"}
